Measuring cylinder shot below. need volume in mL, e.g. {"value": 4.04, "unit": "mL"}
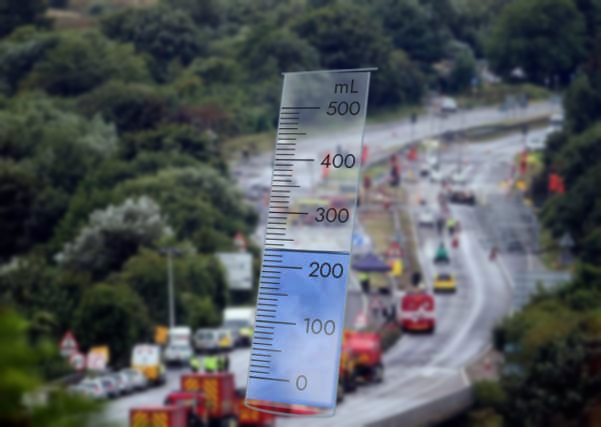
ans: {"value": 230, "unit": "mL"}
